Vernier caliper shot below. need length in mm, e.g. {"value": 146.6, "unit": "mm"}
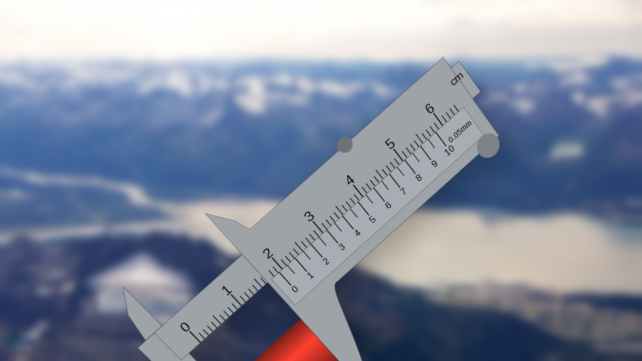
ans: {"value": 19.2, "unit": "mm"}
